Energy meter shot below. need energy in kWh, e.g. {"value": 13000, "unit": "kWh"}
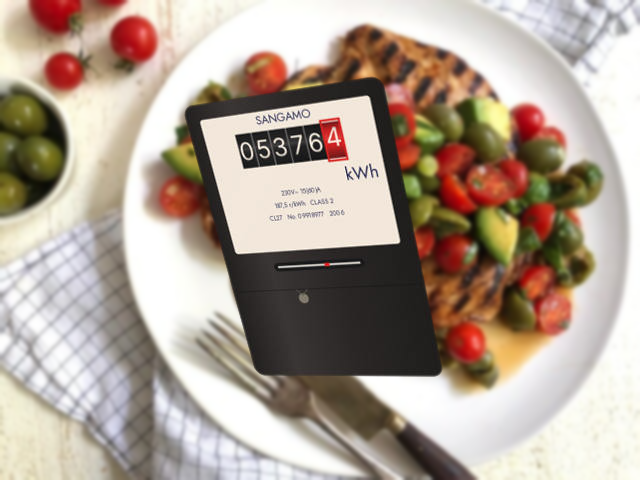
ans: {"value": 5376.4, "unit": "kWh"}
